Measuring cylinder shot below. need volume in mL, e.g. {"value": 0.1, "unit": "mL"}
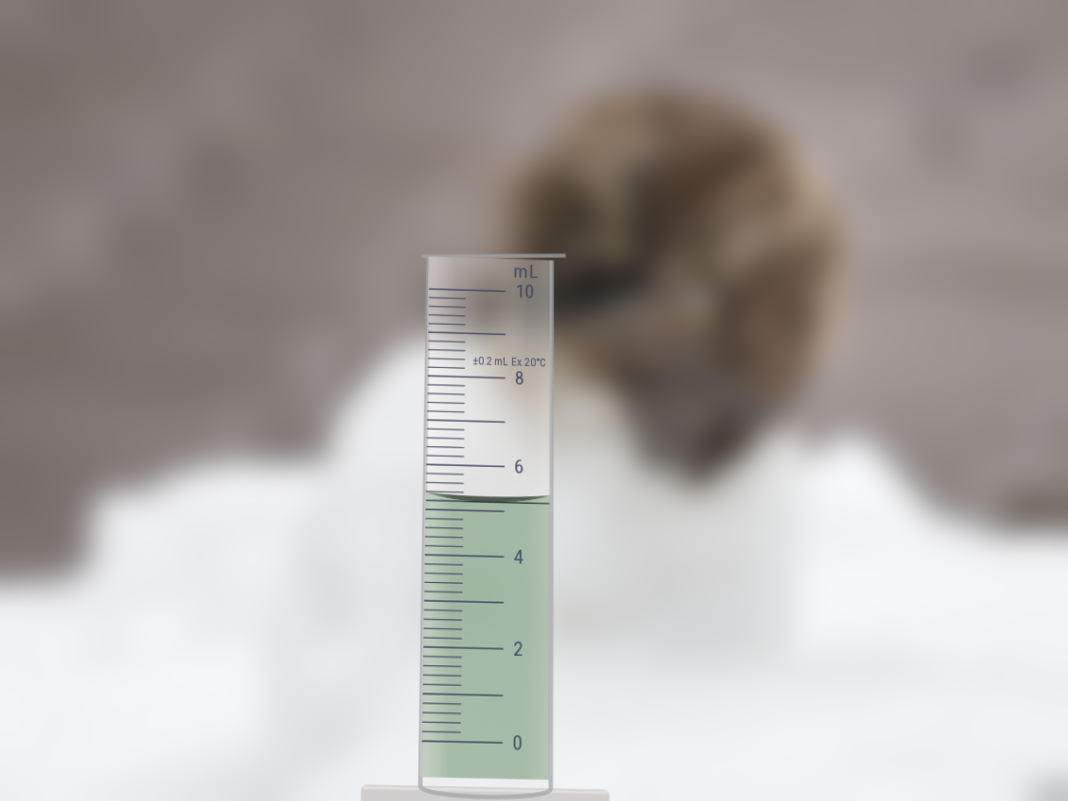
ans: {"value": 5.2, "unit": "mL"}
